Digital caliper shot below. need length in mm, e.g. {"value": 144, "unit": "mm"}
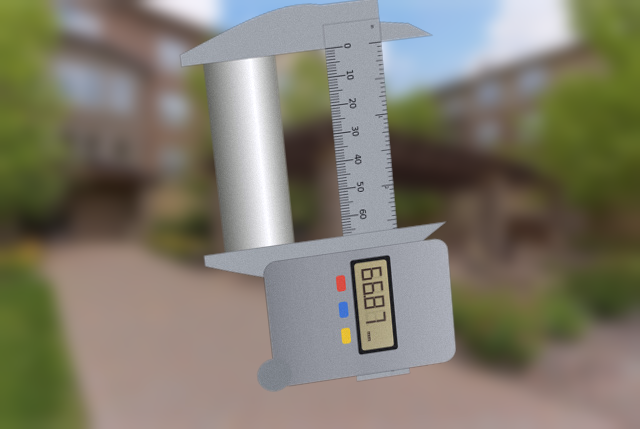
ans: {"value": 66.87, "unit": "mm"}
